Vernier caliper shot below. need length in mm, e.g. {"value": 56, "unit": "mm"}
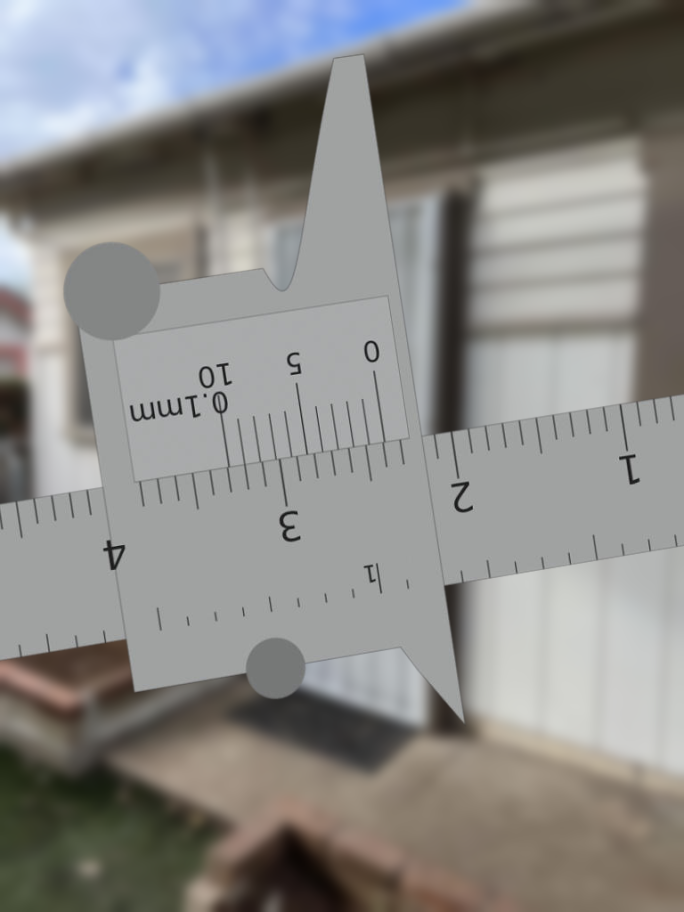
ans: {"value": 23.9, "unit": "mm"}
